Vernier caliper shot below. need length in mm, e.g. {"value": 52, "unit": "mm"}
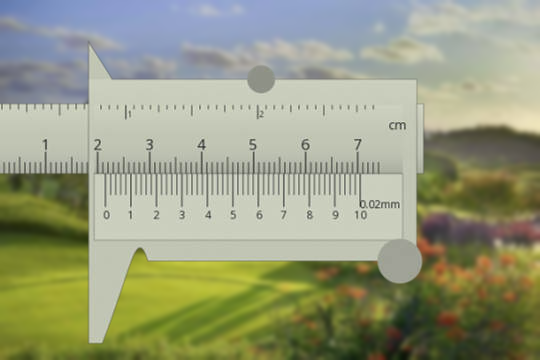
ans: {"value": 21.5, "unit": "mm"}
